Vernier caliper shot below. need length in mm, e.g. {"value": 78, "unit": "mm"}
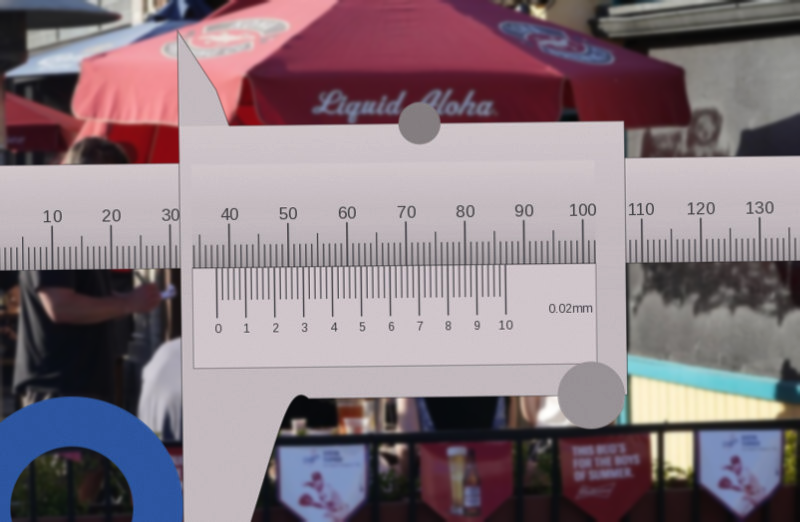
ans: {"value": 37.8, "unit": "mm"}
